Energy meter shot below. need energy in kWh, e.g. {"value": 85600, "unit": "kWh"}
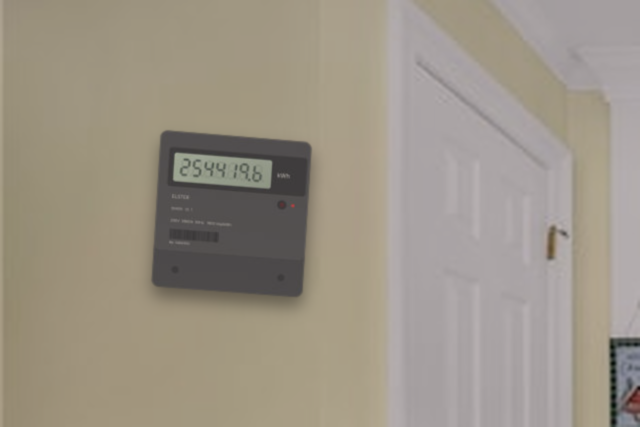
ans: {"value": 254419.6, "unit": "kWh"}
